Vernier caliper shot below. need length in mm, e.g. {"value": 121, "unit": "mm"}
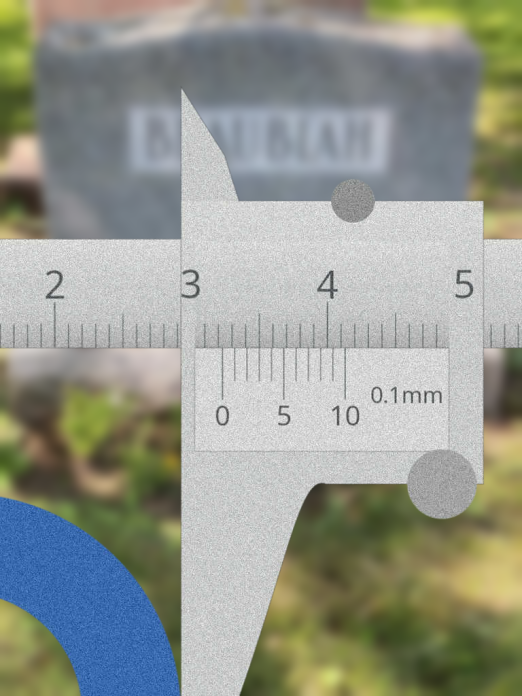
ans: {"value": 32.3, "unit": "mm"}
